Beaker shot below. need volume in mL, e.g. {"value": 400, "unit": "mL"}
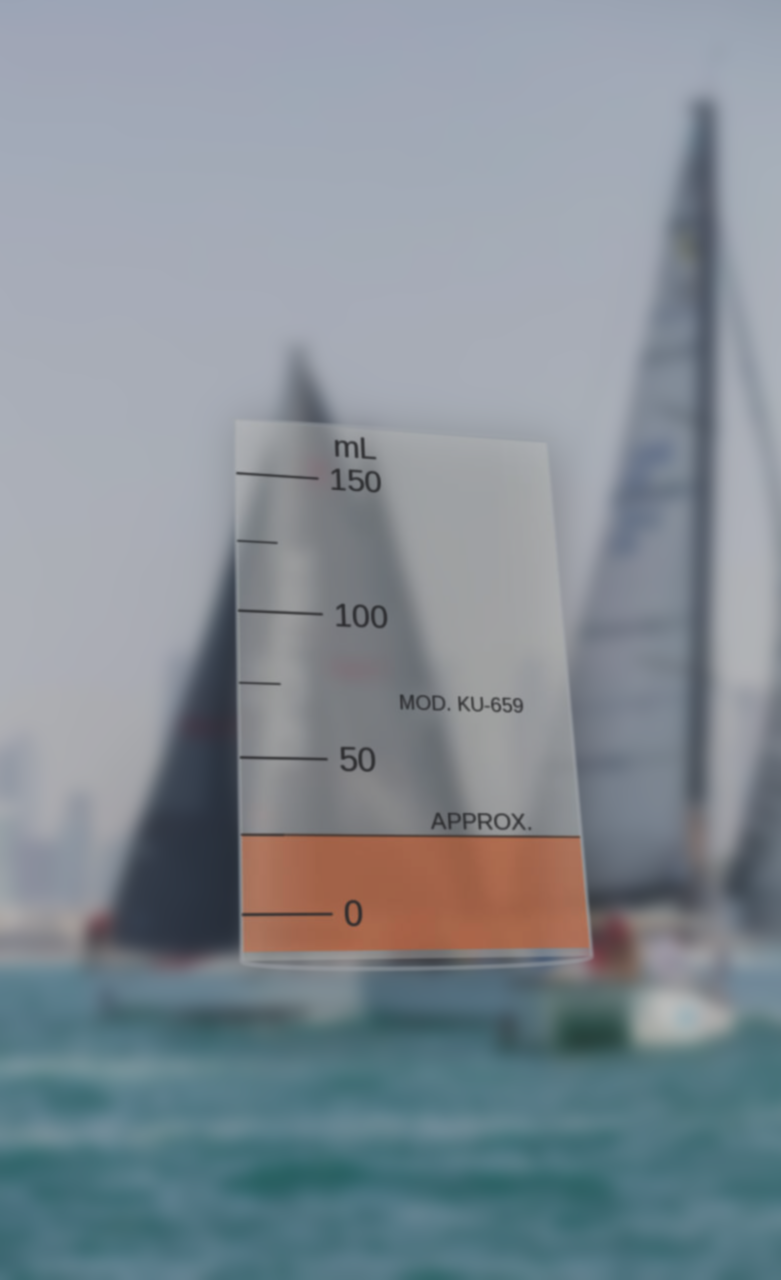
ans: {"value": 25, "unit": "mL"}
